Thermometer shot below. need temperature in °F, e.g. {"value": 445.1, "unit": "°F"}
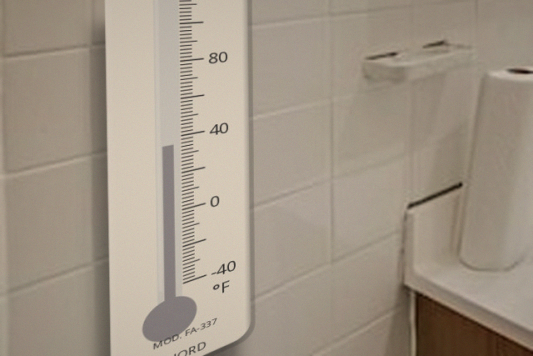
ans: {"value": 36, "unit": "°F"}
